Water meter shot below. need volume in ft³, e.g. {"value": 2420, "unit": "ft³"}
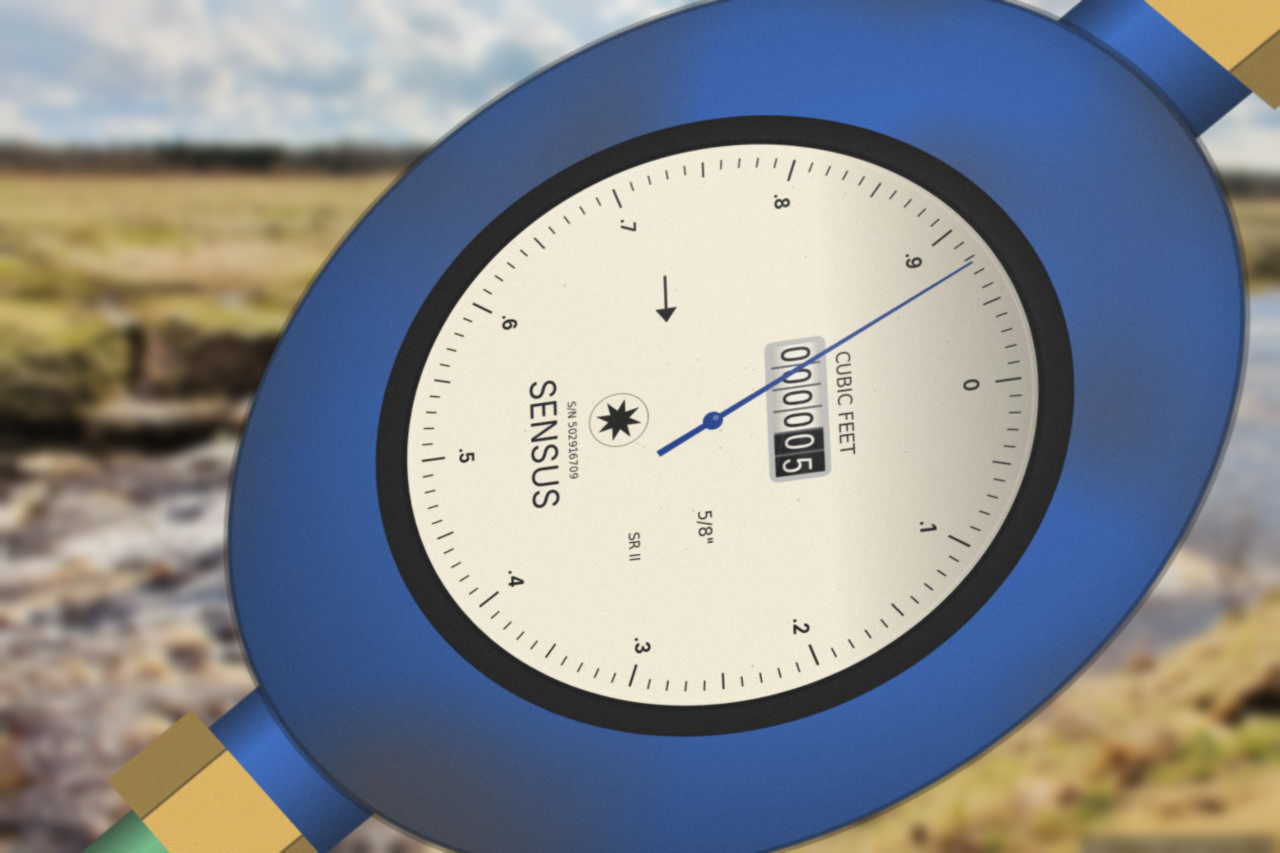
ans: {"value": 4.92, "unit": "ft³"}
